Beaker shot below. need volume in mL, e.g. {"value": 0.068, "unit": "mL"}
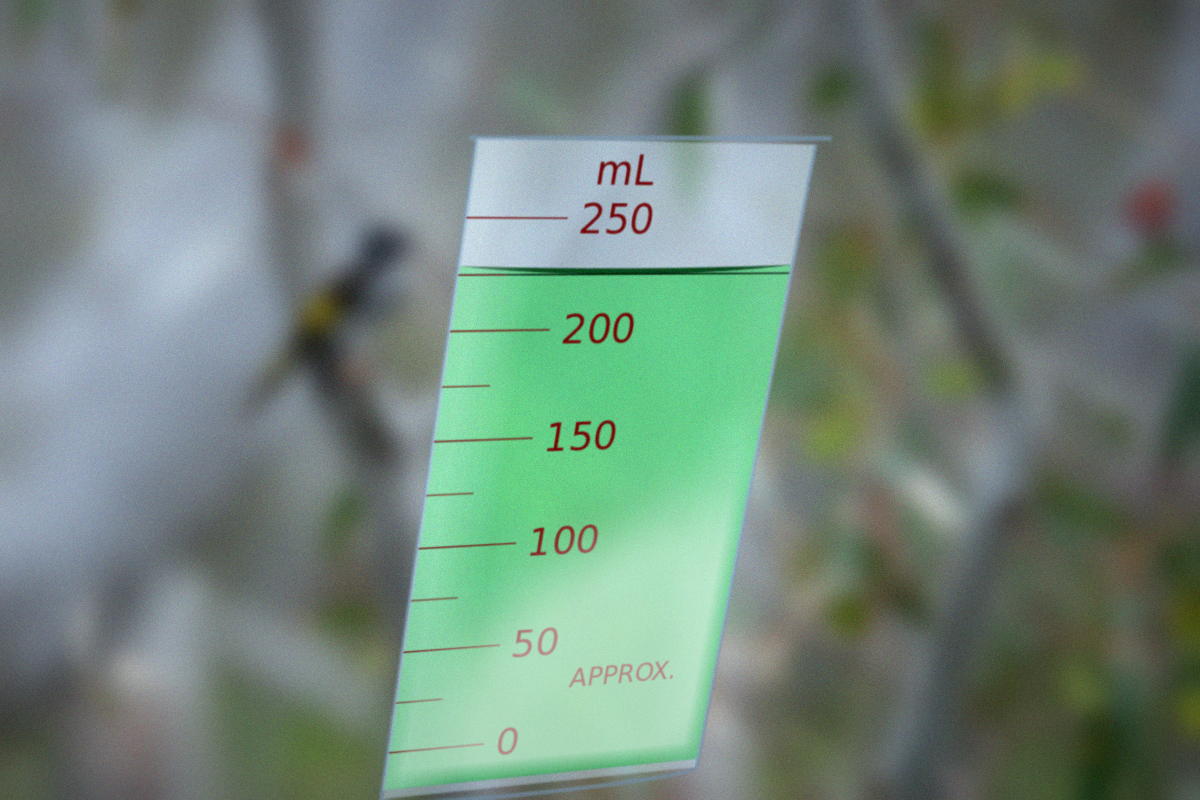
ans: {"value": 225, "unit": "mL"}
